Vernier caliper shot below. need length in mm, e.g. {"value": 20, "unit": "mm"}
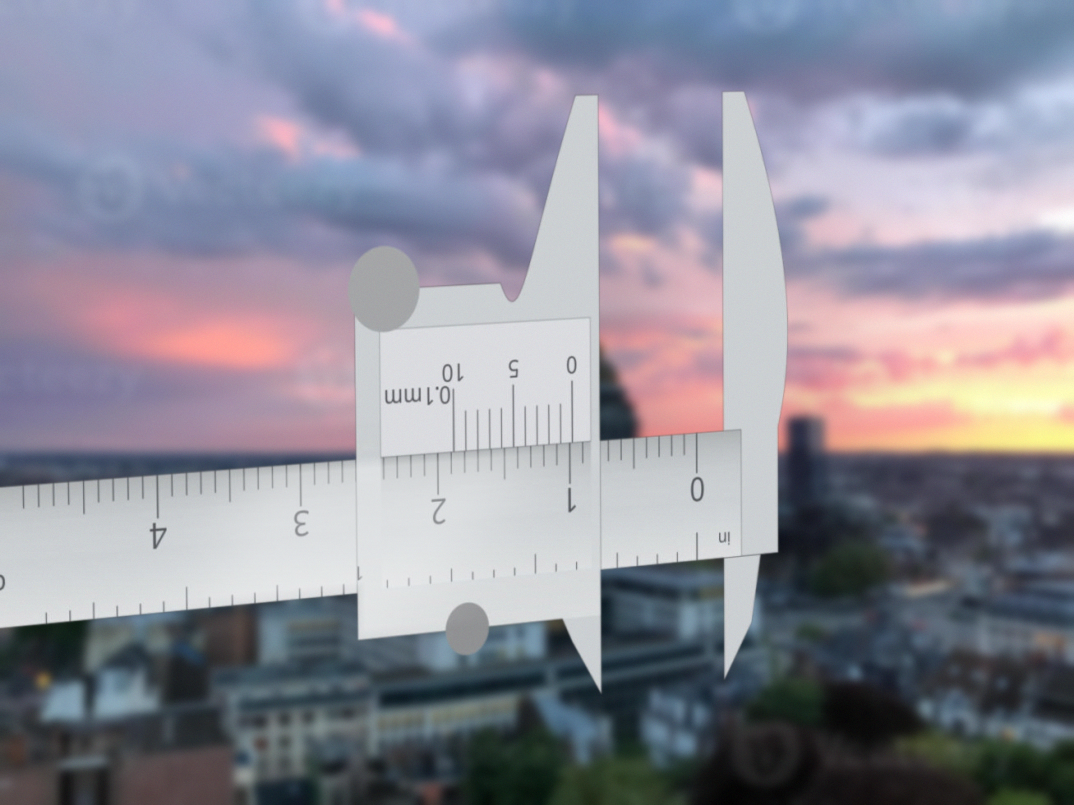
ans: {"value": 9.8, "unit": "mm"}
